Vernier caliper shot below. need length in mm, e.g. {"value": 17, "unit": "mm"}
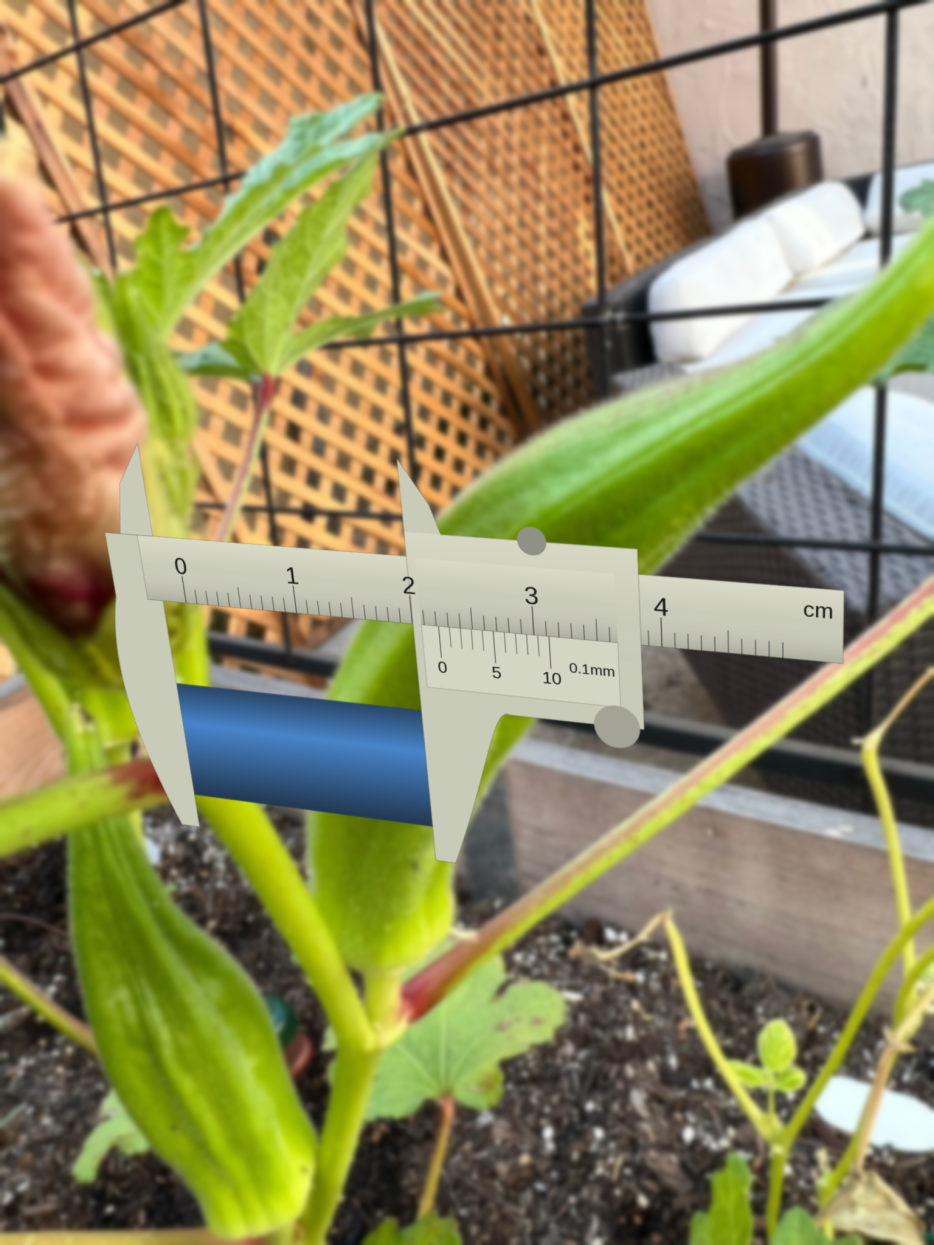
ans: {"value": 22.2, "unit": "mm"}
